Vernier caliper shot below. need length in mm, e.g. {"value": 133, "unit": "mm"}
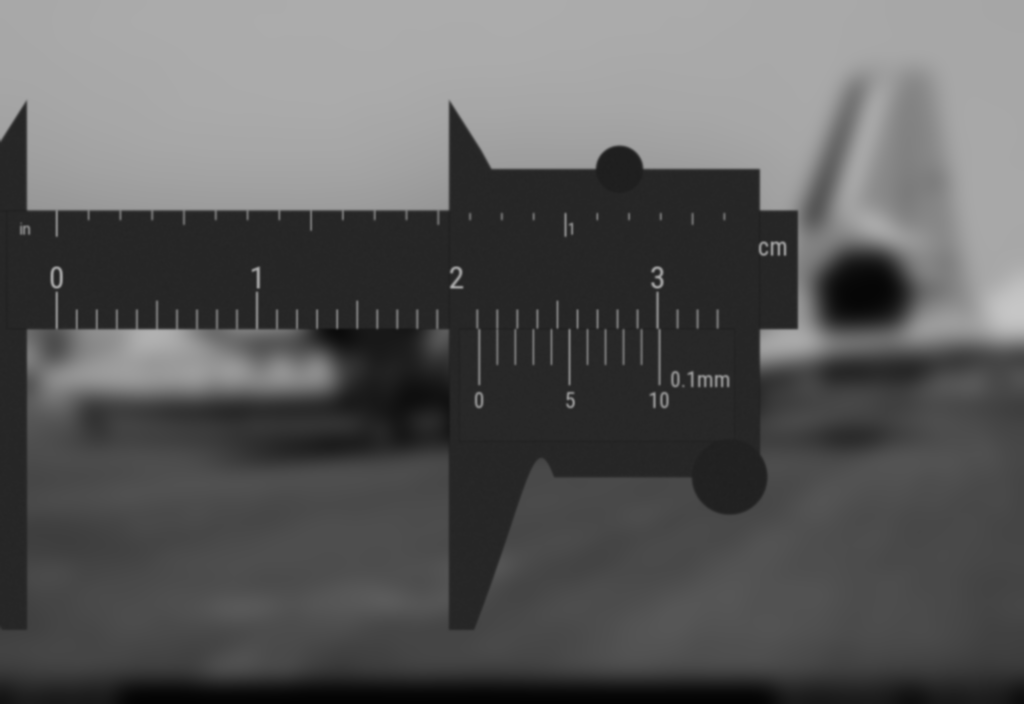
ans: {"value": 21.1, "unit": "mm"}
